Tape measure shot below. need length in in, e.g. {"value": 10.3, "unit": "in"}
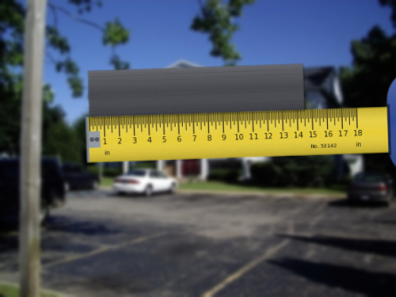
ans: {"value": 14.5, "unit": "in"}
